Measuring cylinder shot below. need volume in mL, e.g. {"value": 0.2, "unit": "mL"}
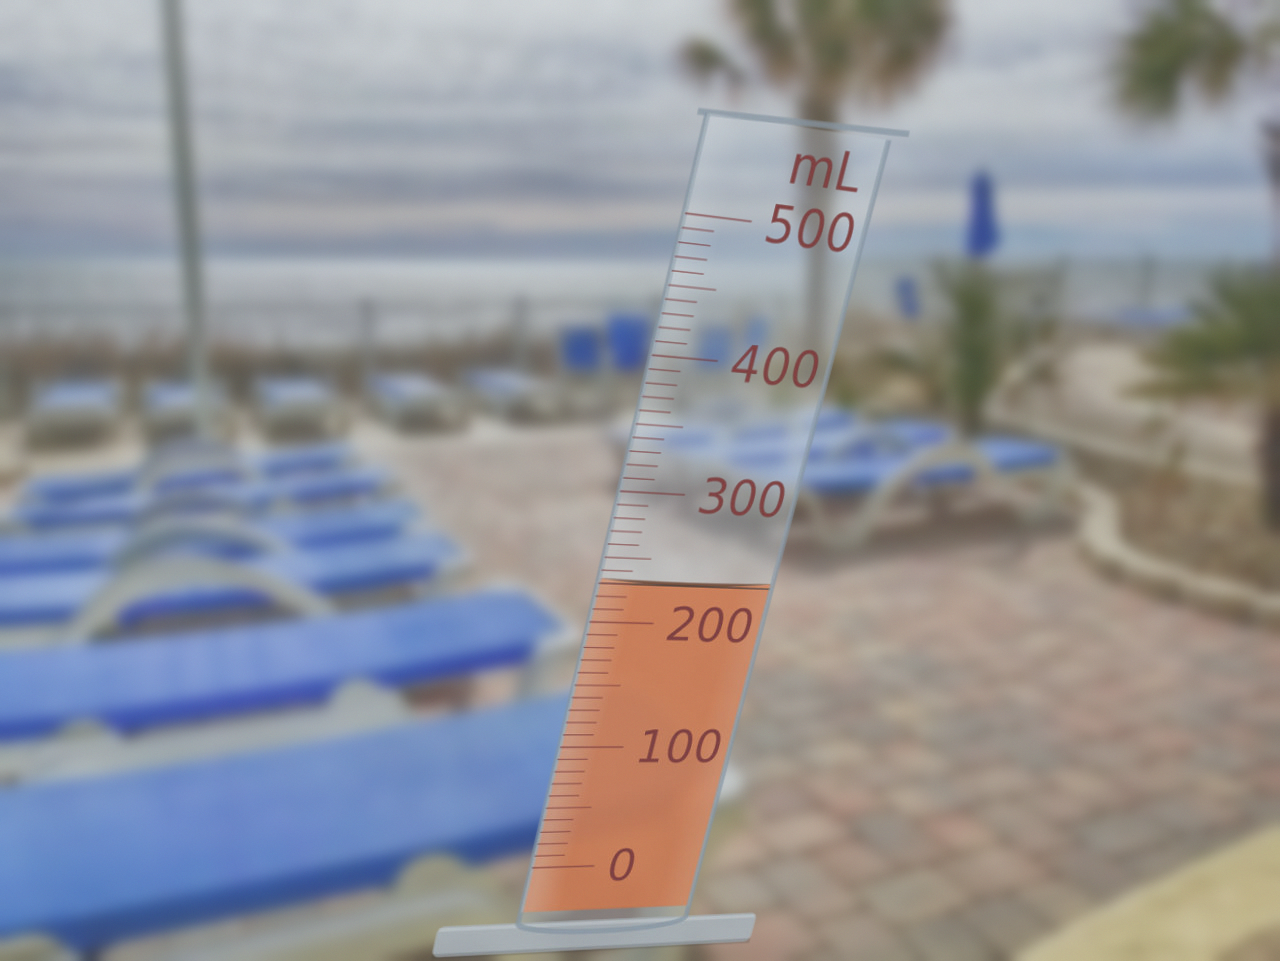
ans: {"value": 230, "unit": "mL"}
